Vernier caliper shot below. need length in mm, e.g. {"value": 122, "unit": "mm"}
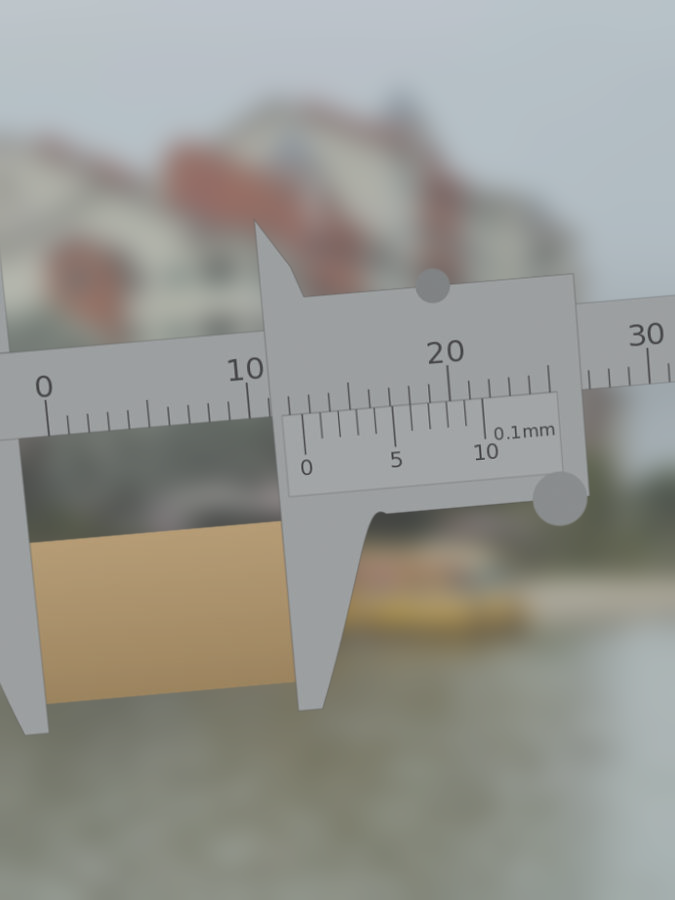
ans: {"value": 12.6, "unit": "mm"}
